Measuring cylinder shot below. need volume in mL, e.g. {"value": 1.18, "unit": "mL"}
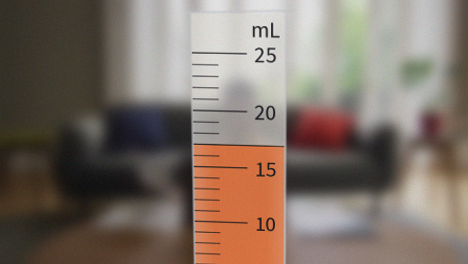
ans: {"value": 17, "unit": "mL"}
